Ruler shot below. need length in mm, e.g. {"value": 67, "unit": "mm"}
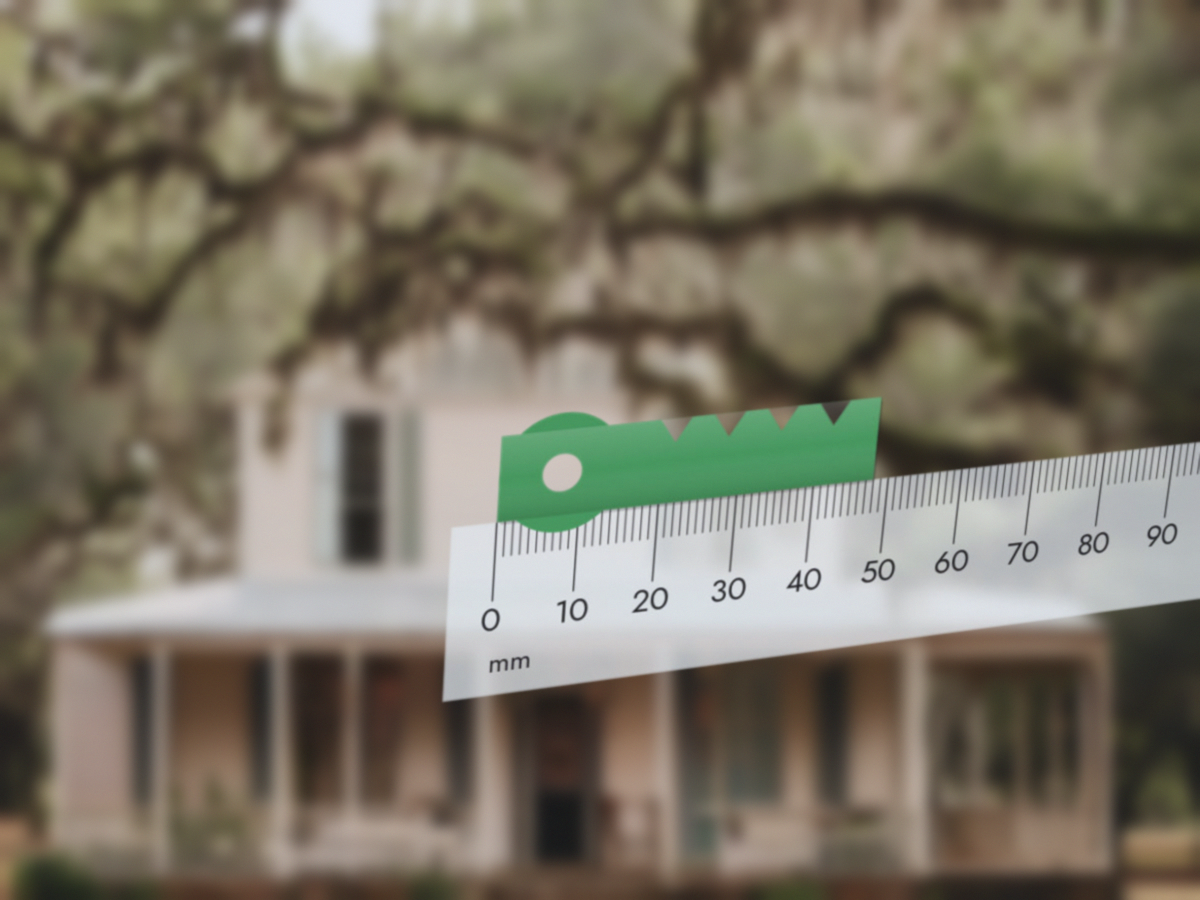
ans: {"value": 48, "unit": "mm"}
